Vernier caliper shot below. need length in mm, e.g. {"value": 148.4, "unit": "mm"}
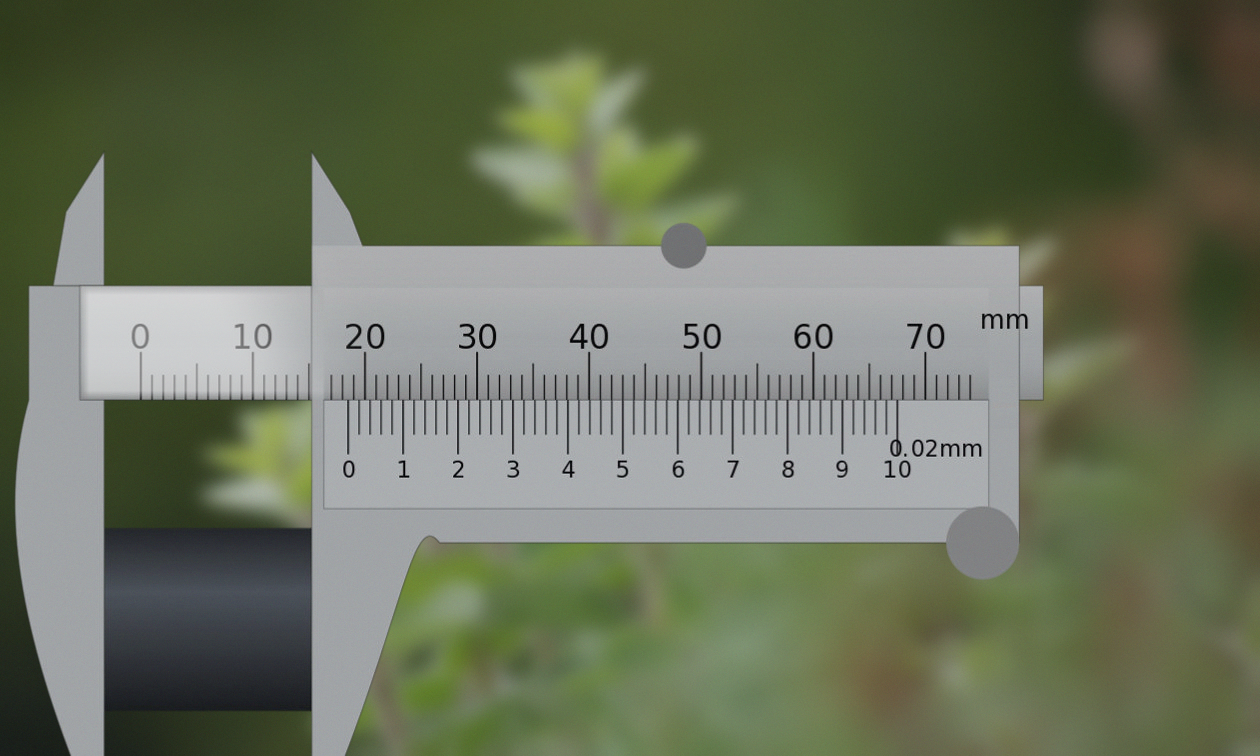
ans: {"value": 18.5, "unit": "mm"}
